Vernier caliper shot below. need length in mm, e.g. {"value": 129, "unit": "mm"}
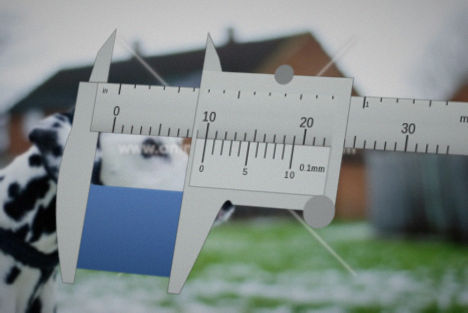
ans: {"value": 10.0, "unit": "mm"}
